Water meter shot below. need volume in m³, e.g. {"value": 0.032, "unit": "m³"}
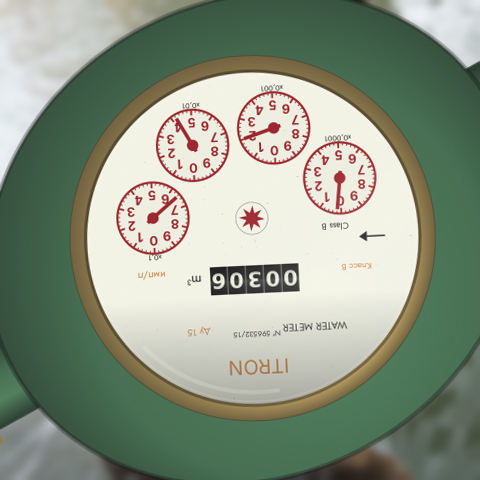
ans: {"value": 306.6420, "unit": "m³"}
